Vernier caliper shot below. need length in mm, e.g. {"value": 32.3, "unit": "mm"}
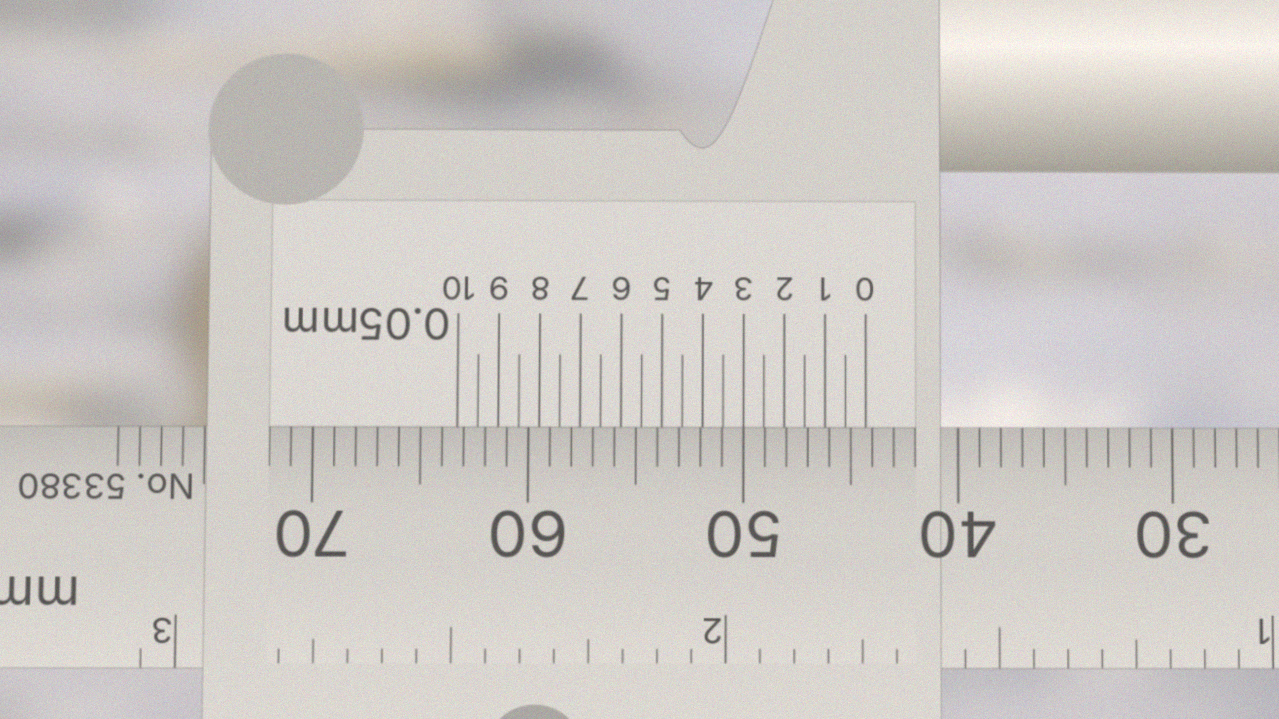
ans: {"value": 44.3, "unit": "mm"}
